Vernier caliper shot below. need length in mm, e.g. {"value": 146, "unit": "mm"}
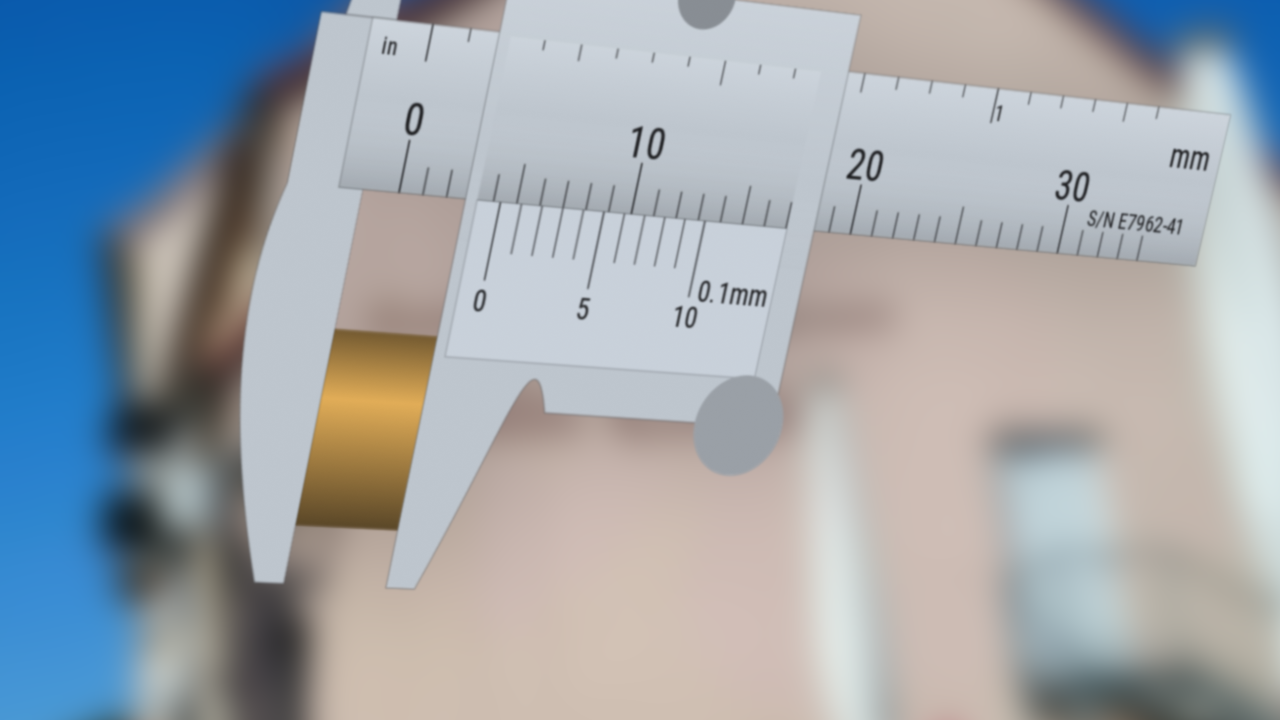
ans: {"value": 4.3, "unit": "mm"}
